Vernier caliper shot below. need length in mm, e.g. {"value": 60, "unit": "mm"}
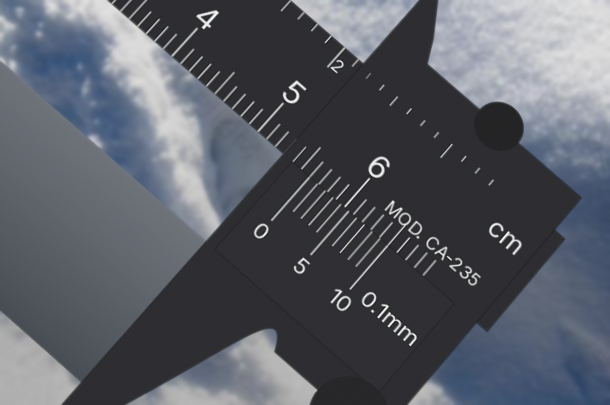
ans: {"value": 56.0, "unit": "mm"}
